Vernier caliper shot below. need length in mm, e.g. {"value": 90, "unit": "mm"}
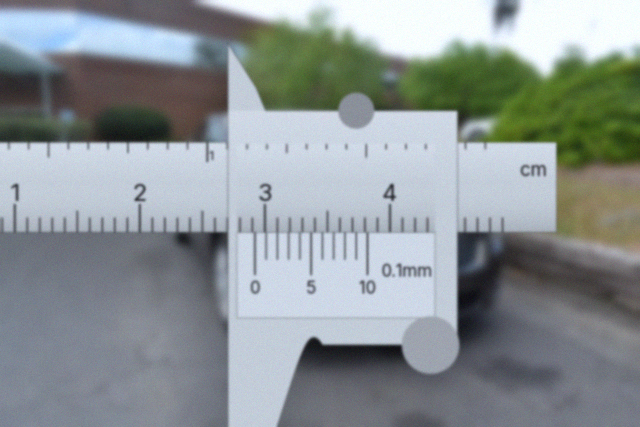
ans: {"value": 29.2, "unit": "mm"}
